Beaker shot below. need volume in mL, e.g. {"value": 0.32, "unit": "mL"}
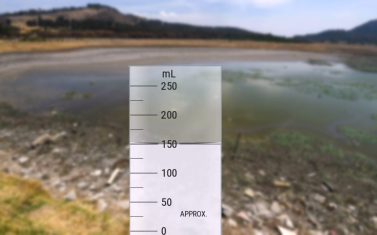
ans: {"value": 150, "unit": "mL"}
